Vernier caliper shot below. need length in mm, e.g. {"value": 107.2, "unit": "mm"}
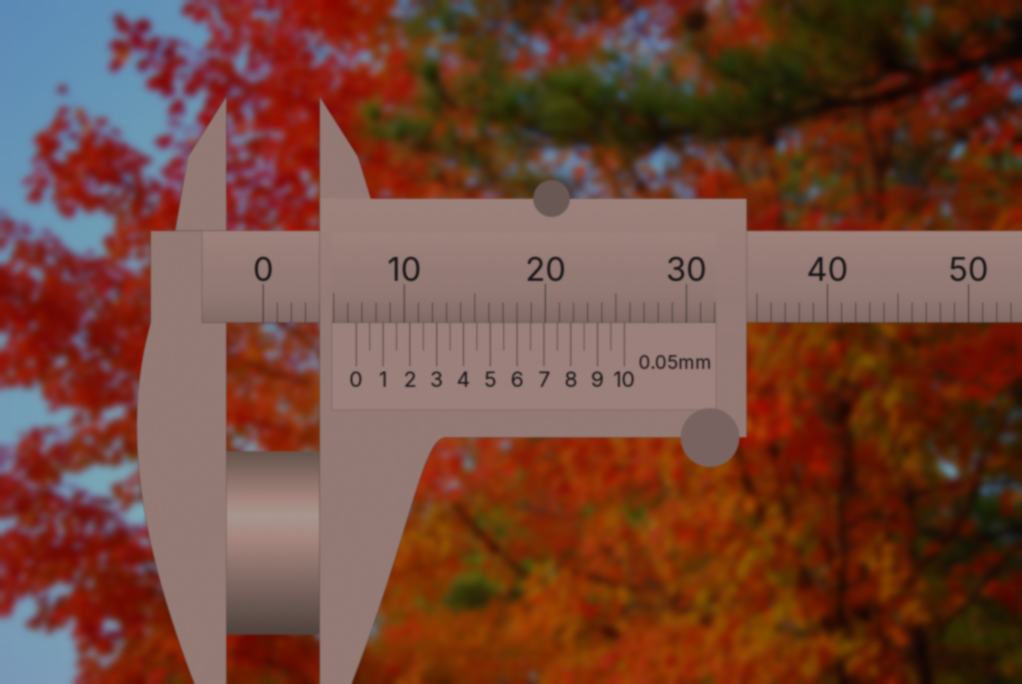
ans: {"value": 6.6, "unit": "mm"}
